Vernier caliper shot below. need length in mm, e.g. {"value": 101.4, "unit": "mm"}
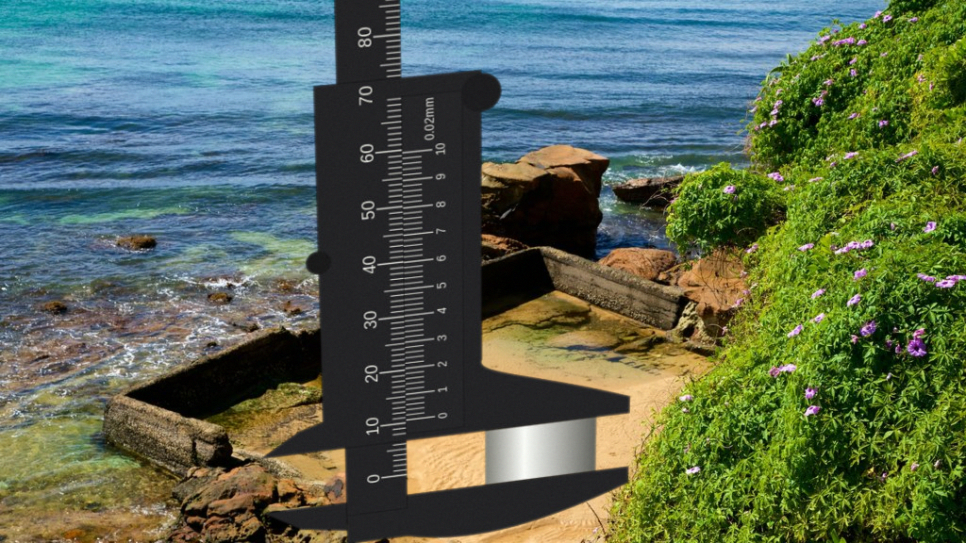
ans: {"value": 10.5, "unit": "mm"}
